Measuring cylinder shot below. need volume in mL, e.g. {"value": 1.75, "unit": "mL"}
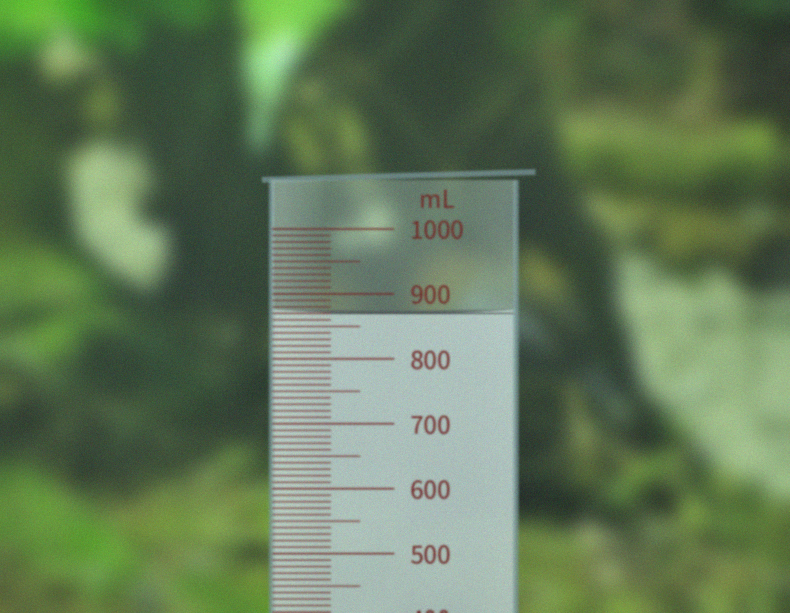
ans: {"value": 870, "unit": "mL"}
